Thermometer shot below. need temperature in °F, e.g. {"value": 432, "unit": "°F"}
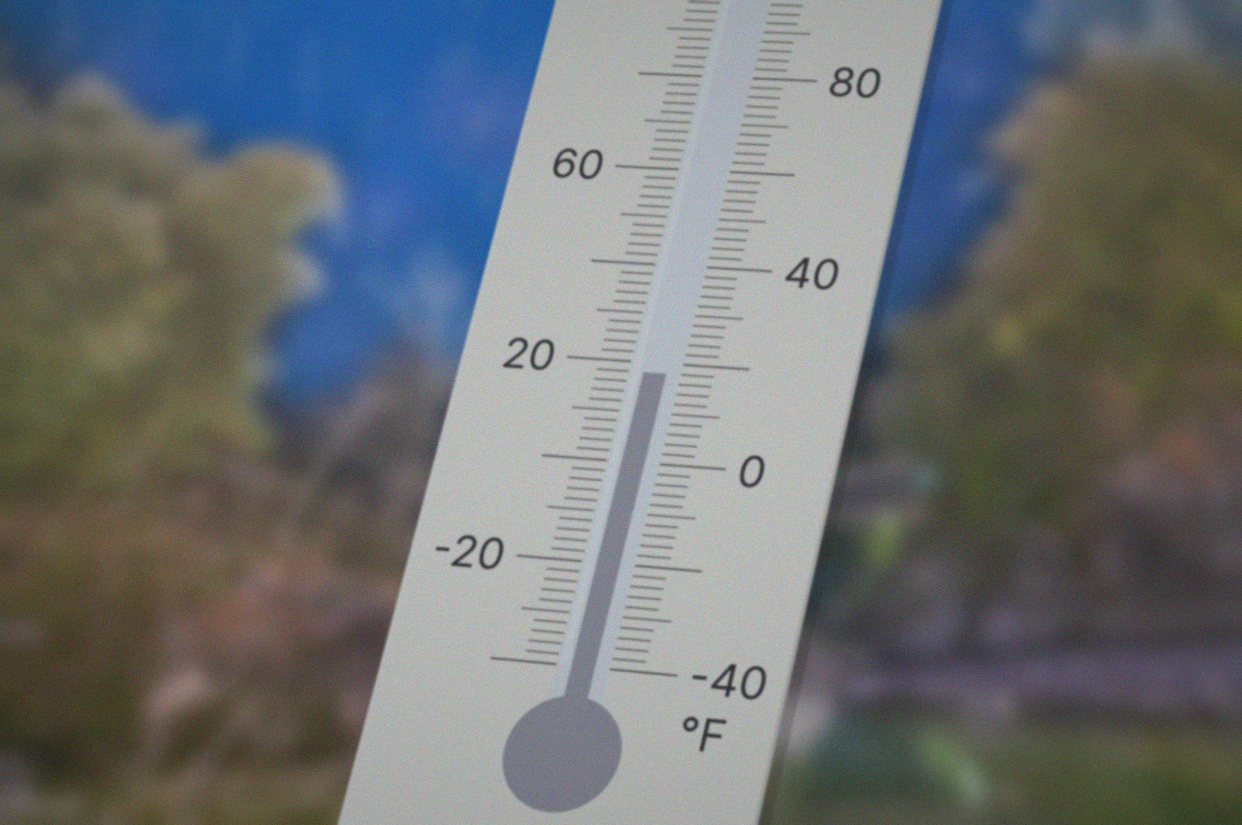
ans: {"value": 18, "unit": "°F"}
